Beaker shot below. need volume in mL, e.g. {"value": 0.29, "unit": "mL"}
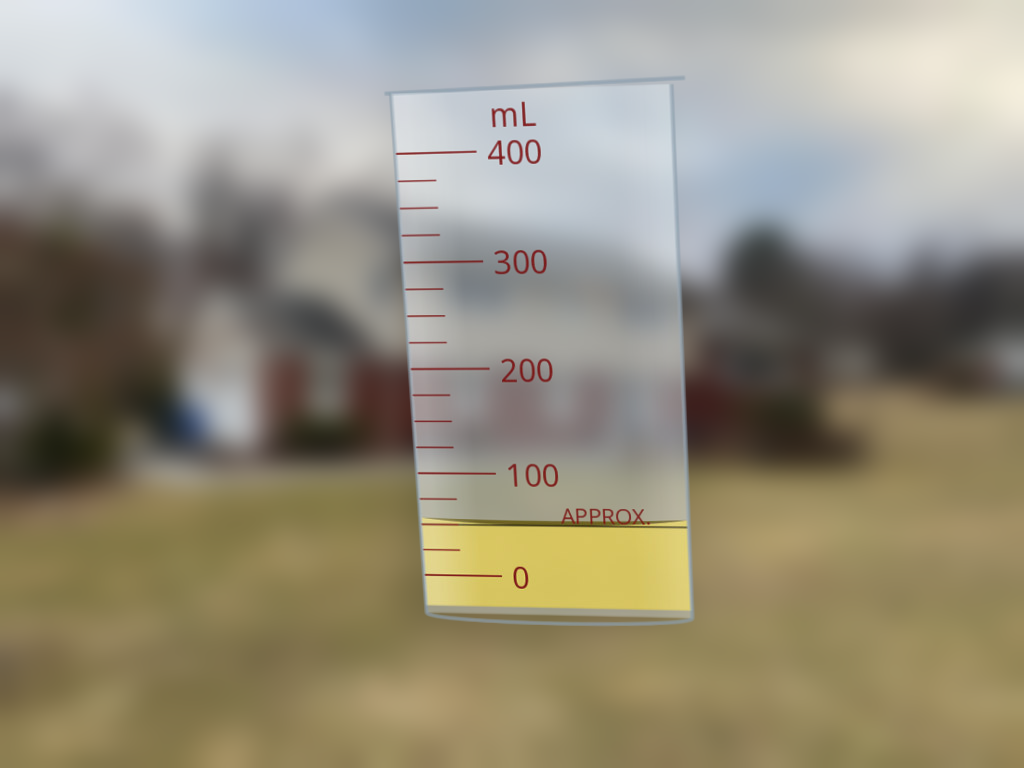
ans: {"value": 50, "unit": "mL"}
